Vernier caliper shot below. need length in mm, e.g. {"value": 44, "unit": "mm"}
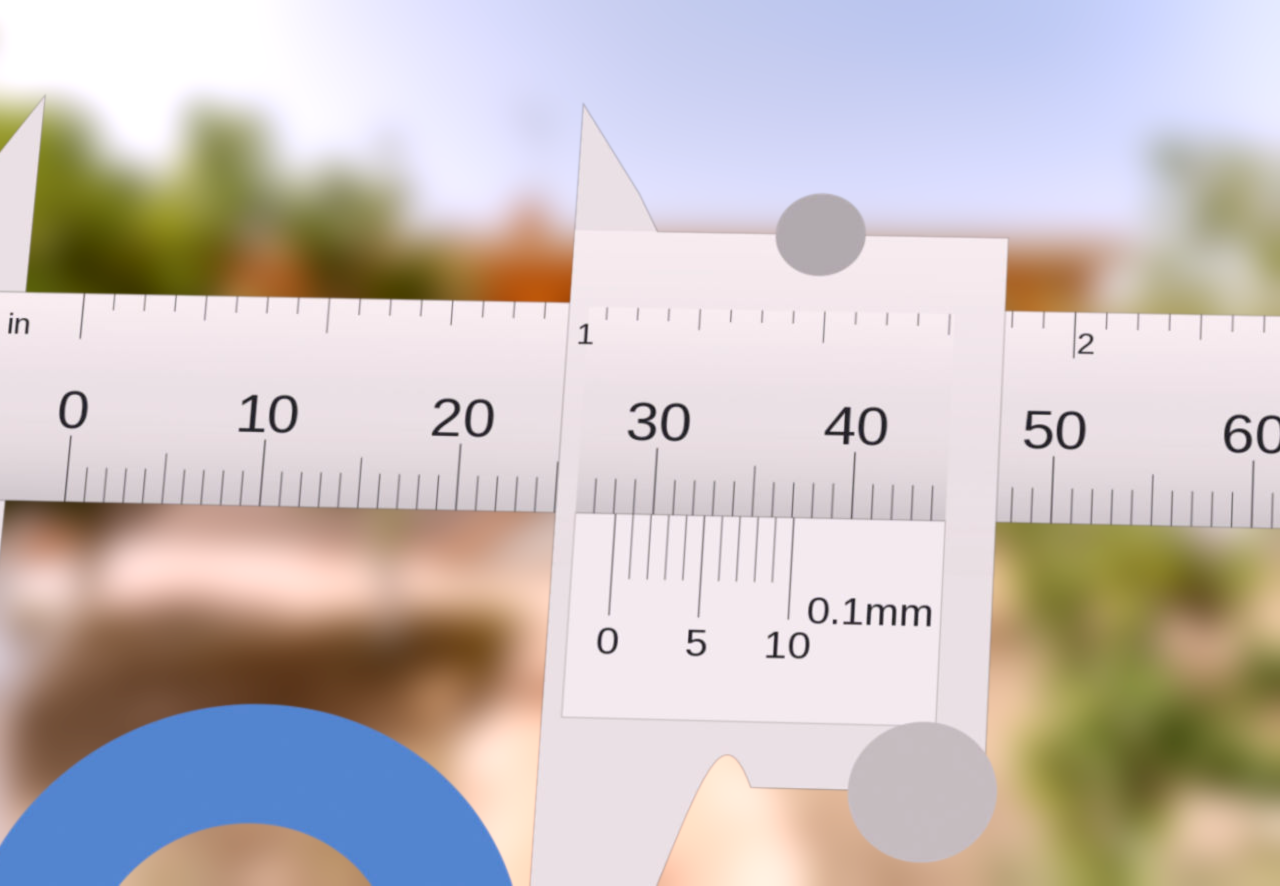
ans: {"value": 28.1, "unit": "mm"}
